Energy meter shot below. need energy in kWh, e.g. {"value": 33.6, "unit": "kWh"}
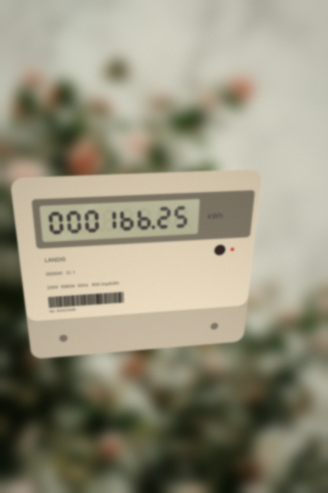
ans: {"value": 166.25, "unit": "kWh"}
